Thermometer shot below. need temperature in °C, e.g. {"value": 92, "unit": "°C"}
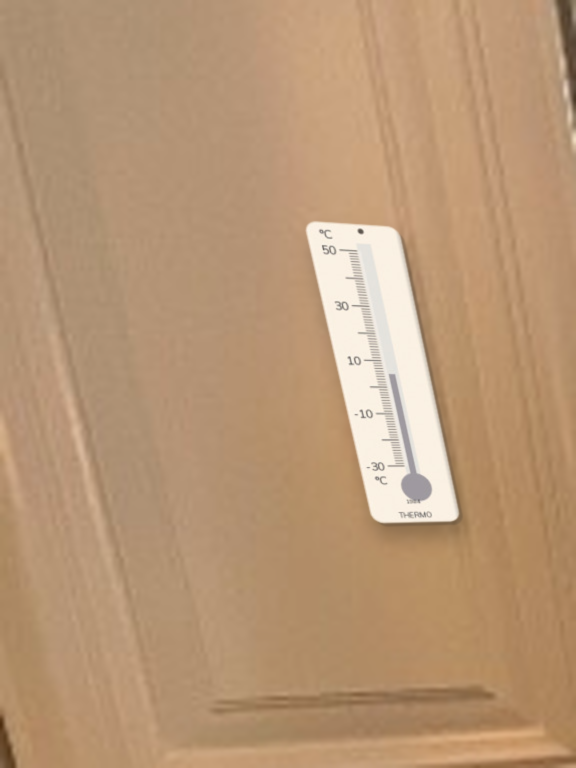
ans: {"value": 5, "unit": "°C"}
